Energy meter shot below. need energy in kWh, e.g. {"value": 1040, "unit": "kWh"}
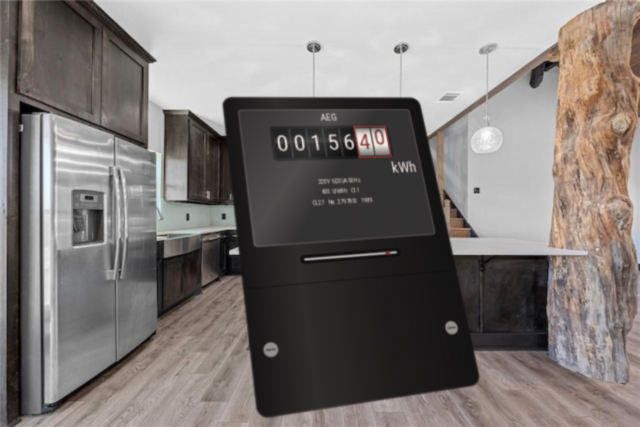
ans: {"value": 156.40, "unit": "kWh"}
